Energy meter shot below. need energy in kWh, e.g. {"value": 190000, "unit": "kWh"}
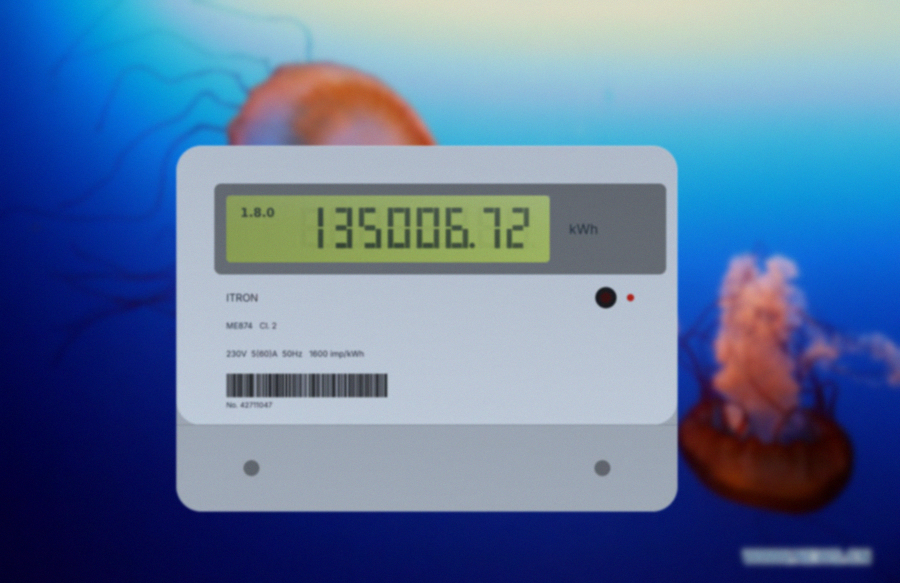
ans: {"value": 135006.72, "unit": "kWh"}
